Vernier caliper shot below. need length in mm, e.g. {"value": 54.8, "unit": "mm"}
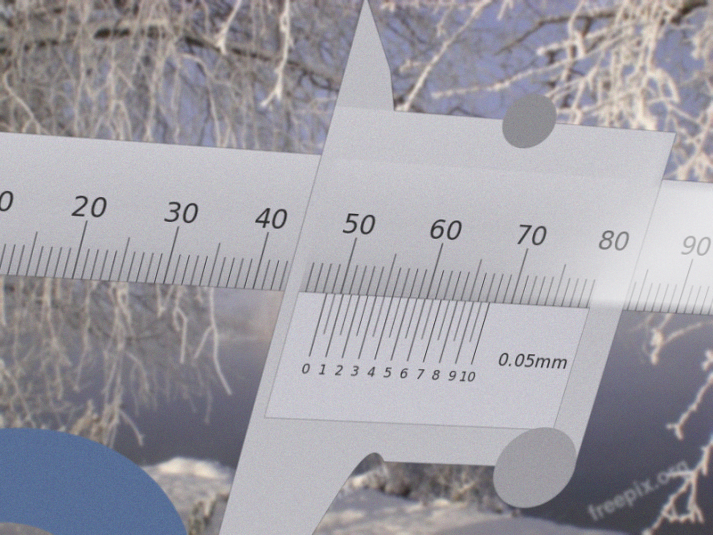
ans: {"value": 48.4, "unit": "mm"}
